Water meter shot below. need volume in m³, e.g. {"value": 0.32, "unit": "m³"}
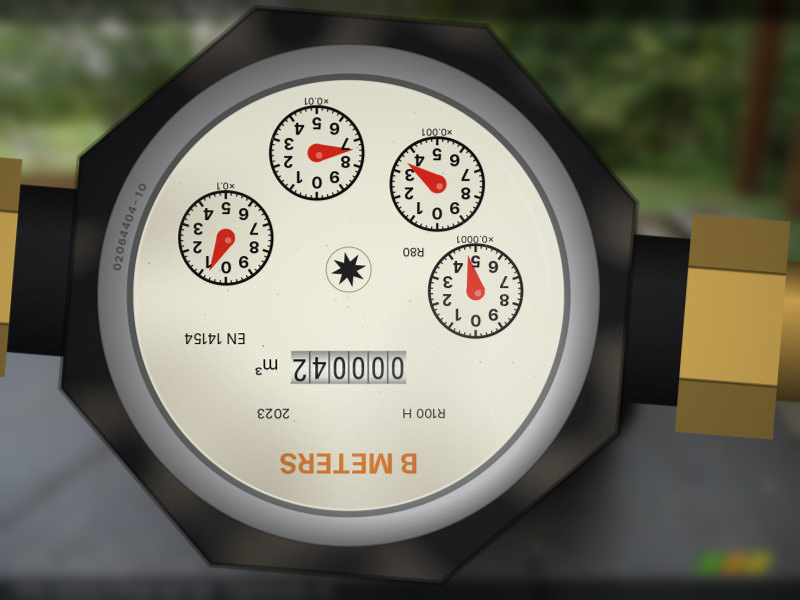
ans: {"value": 42.0734, "unit": "m³"}
